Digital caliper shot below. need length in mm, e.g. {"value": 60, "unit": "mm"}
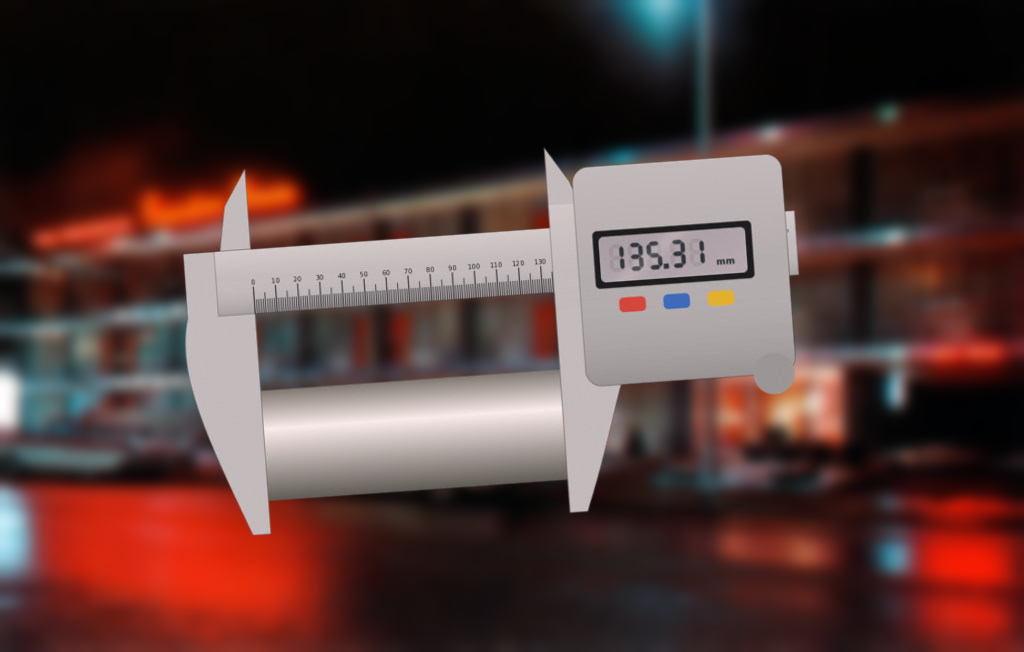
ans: {"value": 135.31, "unit": "mm"}
